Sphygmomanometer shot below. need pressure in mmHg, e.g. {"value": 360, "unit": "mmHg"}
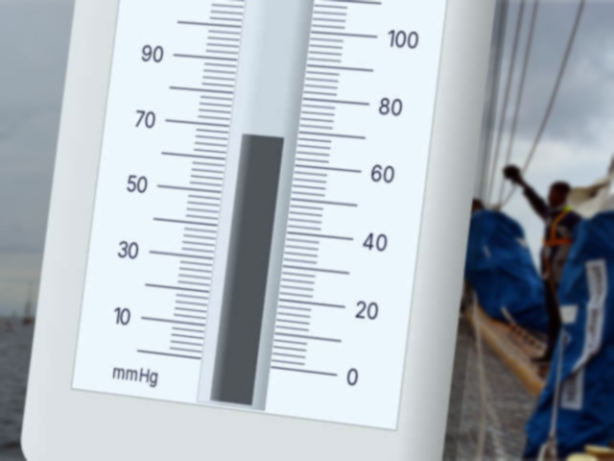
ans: {"value": 68, "unit": "mmHg"}
